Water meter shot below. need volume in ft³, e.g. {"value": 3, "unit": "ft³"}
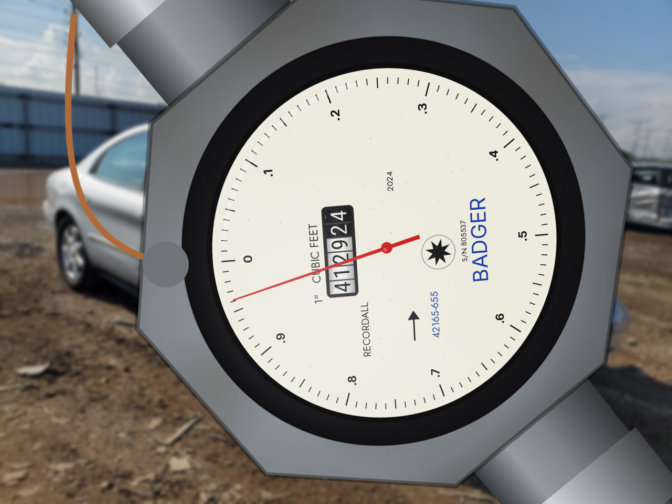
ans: {"value": 412923.96, "unit": "ft³"}
